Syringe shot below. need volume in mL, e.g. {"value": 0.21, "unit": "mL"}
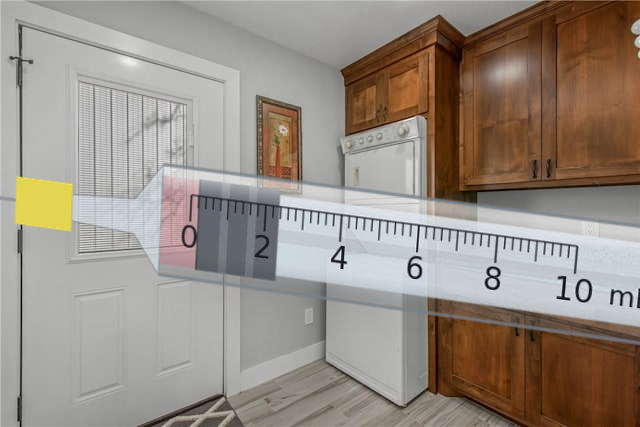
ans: {"value": 0.2, "unit": "mL"}
